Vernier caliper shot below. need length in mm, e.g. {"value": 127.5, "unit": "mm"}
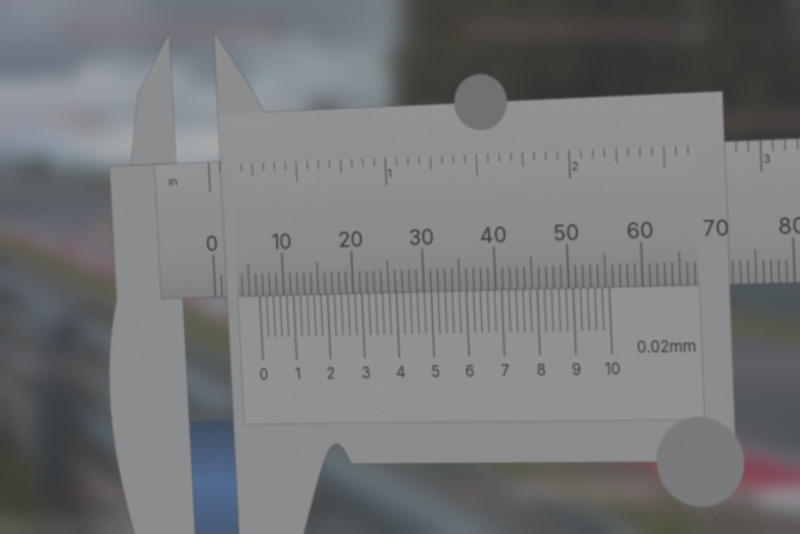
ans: {"value": 6.5, "unit": "mm"}
